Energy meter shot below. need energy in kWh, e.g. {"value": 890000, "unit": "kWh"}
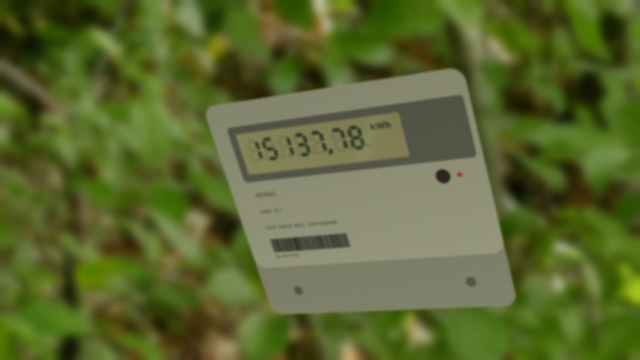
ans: {"value": 15137.78, "unit": "kWh"}
